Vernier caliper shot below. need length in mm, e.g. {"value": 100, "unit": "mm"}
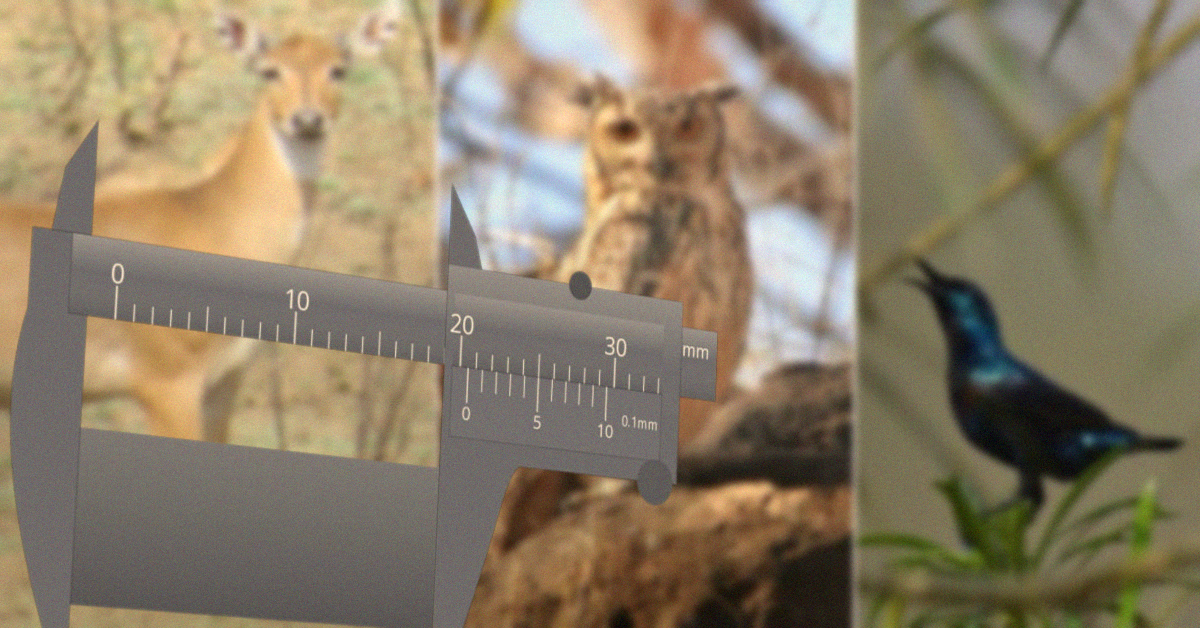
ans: {"value": 20.5, "unit": "mm"}
